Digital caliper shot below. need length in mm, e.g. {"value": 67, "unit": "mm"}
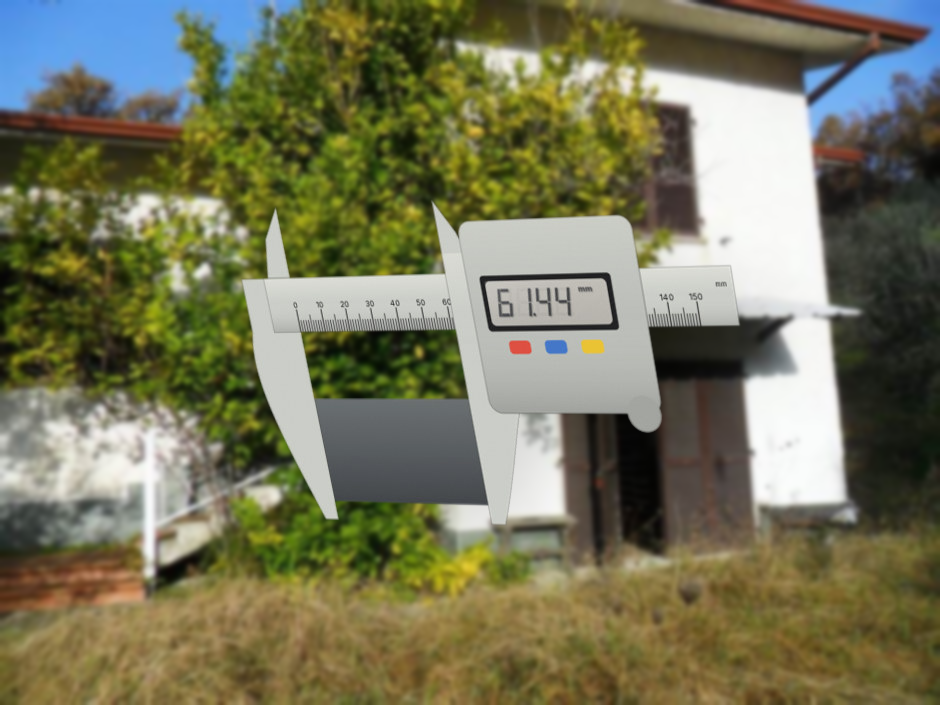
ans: {"value": 61.44, "unit": "mm"}
